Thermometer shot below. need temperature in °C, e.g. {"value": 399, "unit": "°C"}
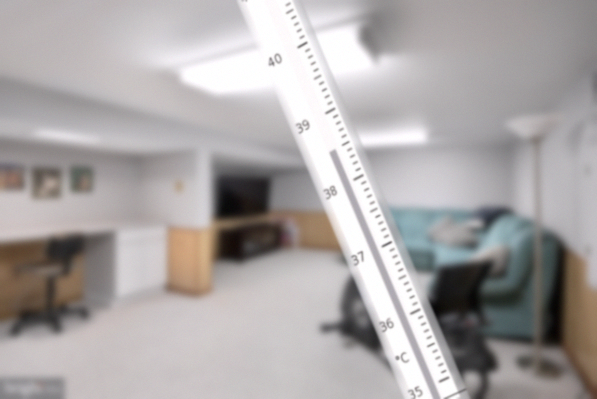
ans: {"value": 38.5, "unit": "°C"}
